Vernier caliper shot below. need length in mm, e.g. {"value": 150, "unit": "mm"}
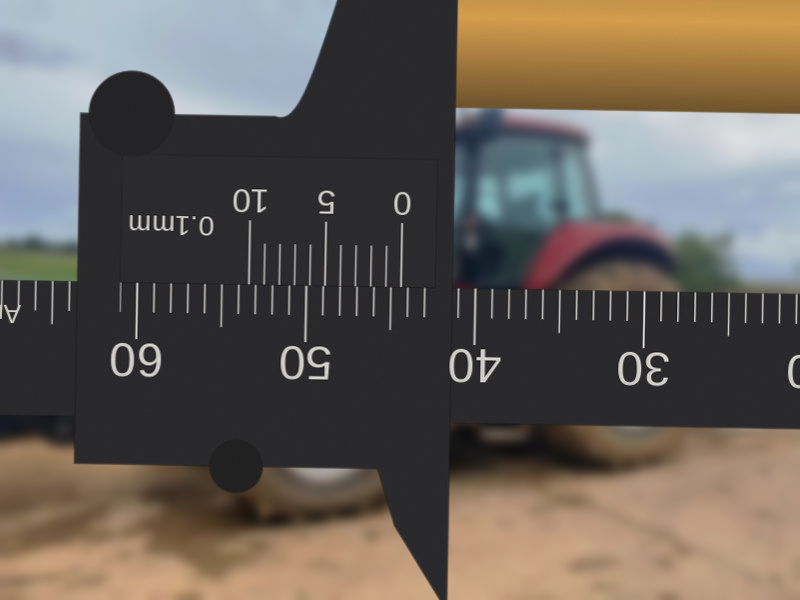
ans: {"value": 44.4, "unit": "mm"}
